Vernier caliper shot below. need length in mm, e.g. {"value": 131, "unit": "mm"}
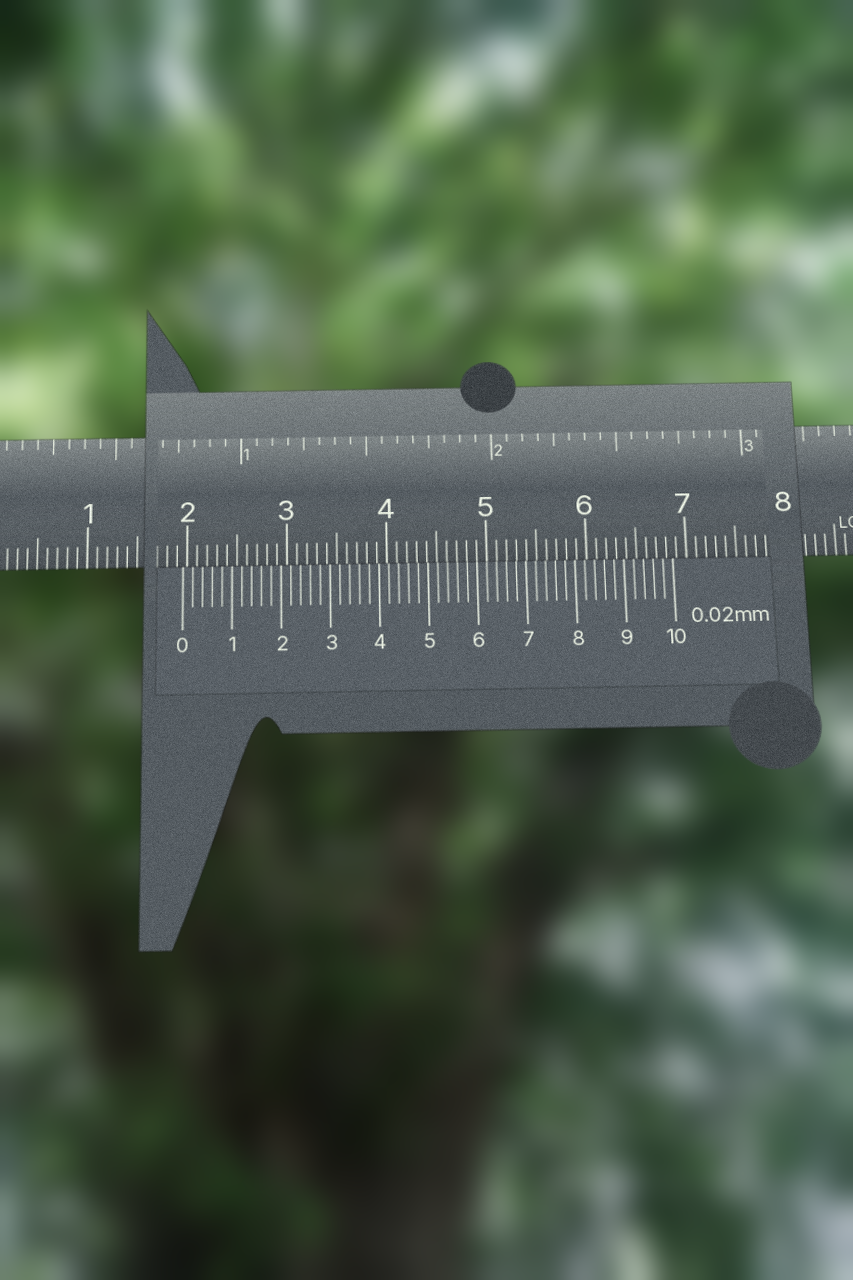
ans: {"value": 19.6, "unit": "mm"}
